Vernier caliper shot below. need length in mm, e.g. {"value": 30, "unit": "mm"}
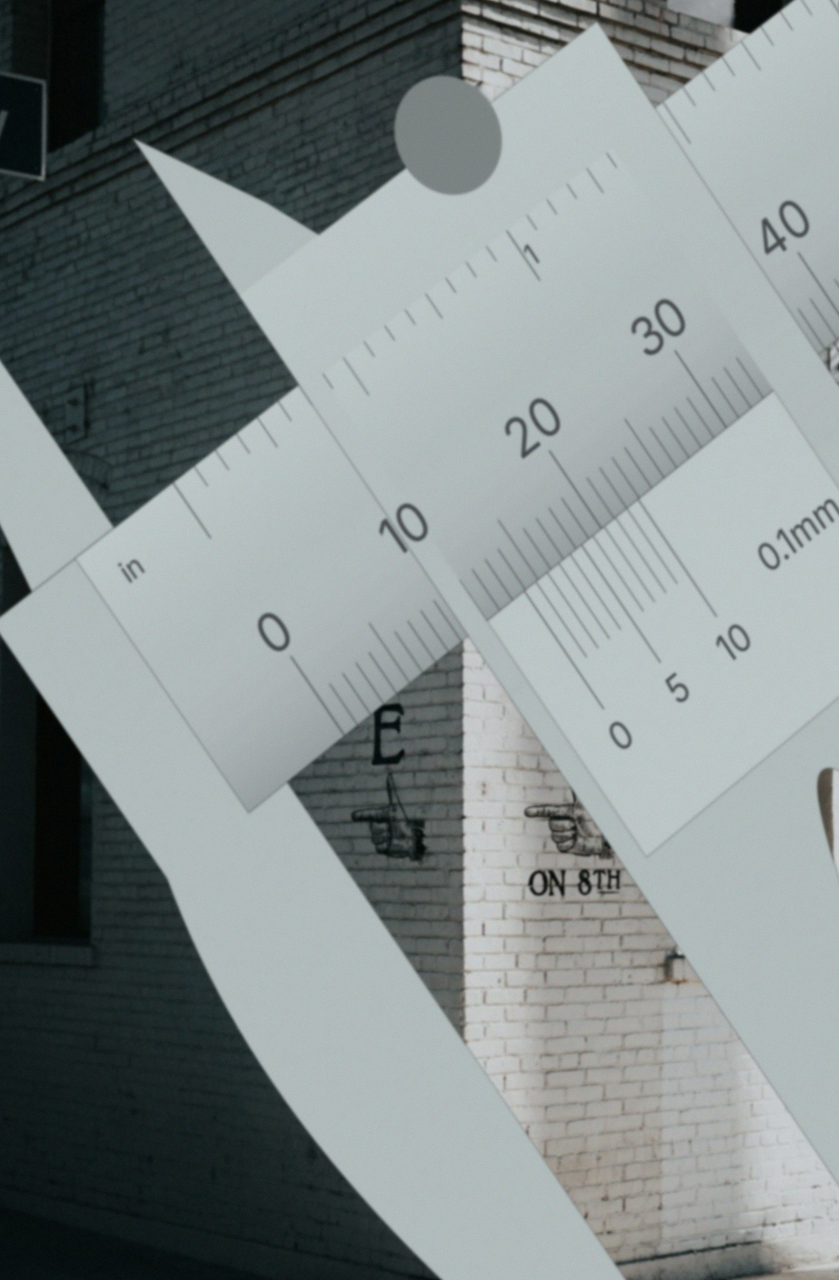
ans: {"value": 13.9, "unit": "mm"}
